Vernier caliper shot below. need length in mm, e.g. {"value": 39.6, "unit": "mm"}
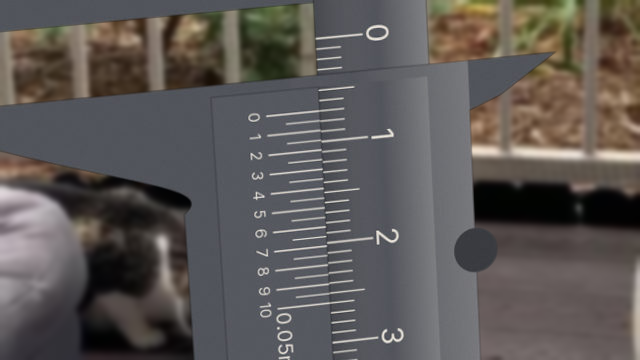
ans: {"value": 7.0, "unit": "mm"}
